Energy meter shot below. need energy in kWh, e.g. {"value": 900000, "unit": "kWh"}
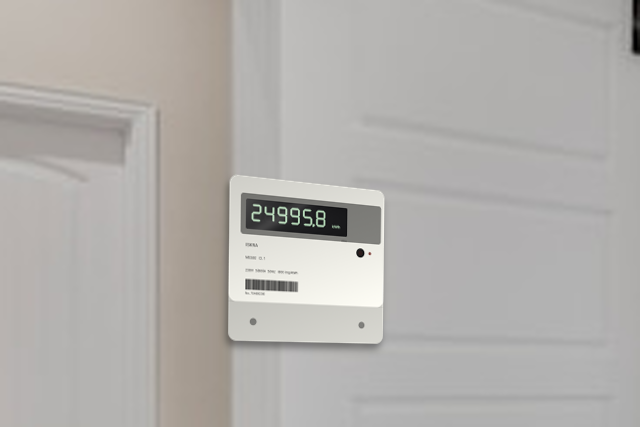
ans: {"value": 24995.8, "unit": "kWh"}
